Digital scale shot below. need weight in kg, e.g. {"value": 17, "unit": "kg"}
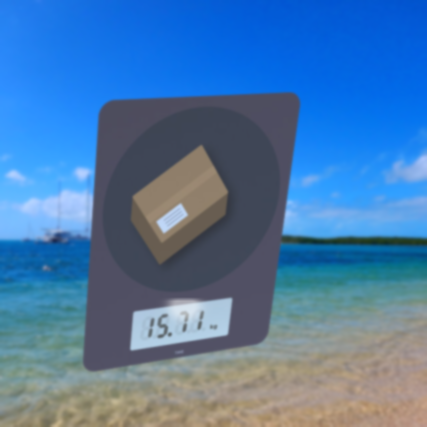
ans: {"value": 15.71, "unit": "kg"}
